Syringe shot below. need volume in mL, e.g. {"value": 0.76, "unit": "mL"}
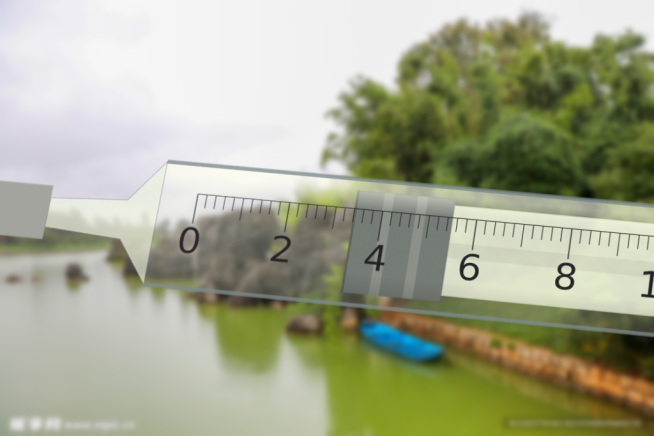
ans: {"value": 3.4, "unit": "mL"}
